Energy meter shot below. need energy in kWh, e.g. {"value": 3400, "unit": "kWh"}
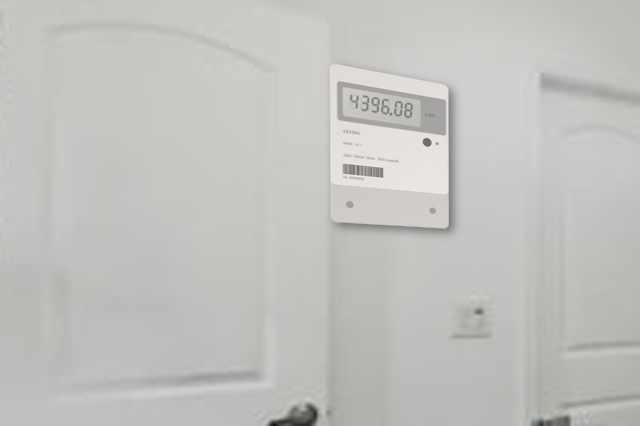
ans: {"value": 4396.08, "unit": "kWh"}
